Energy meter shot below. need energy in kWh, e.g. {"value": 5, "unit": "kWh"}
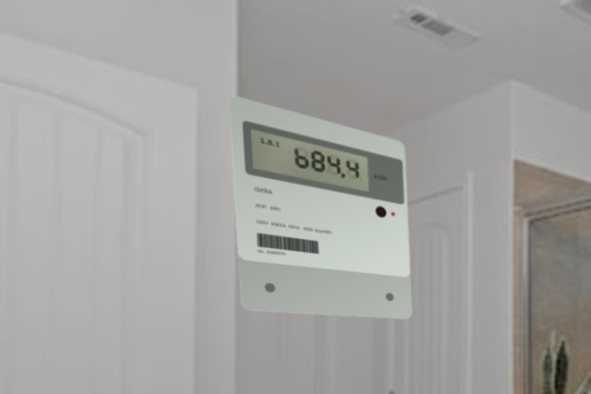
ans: {"value": 684.4, "unit": "kWh"}
